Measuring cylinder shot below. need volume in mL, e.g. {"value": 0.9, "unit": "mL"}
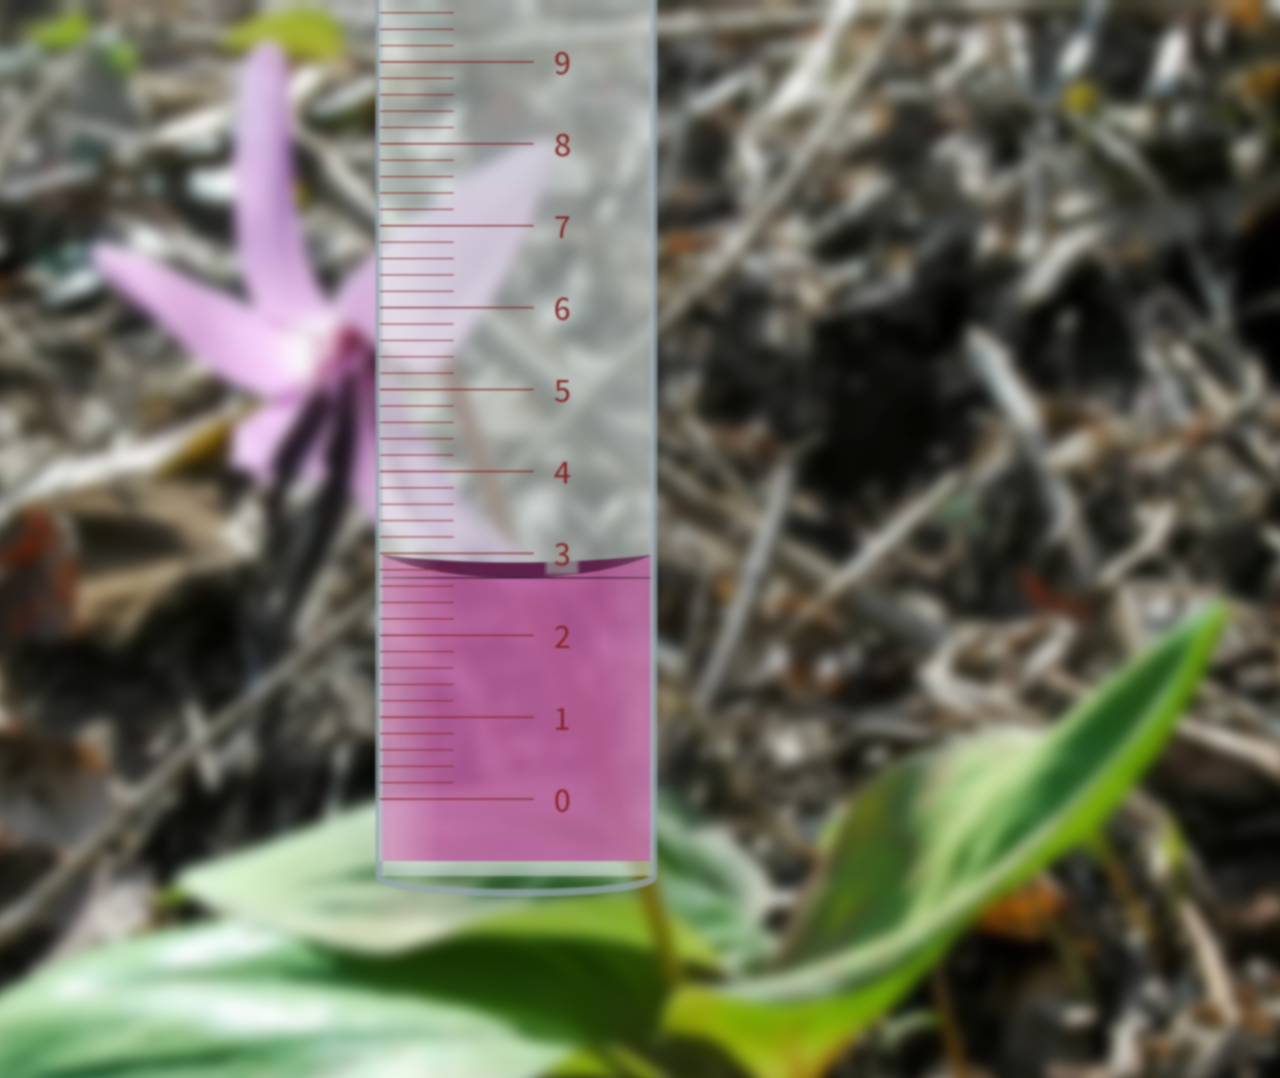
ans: {"value": 2.7, "unit": "mL"}
